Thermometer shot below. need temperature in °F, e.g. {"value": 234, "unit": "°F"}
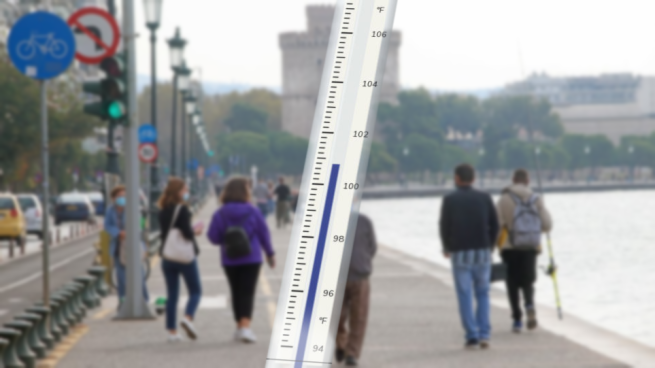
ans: {"value": 100.8, "unit": "°F"}
